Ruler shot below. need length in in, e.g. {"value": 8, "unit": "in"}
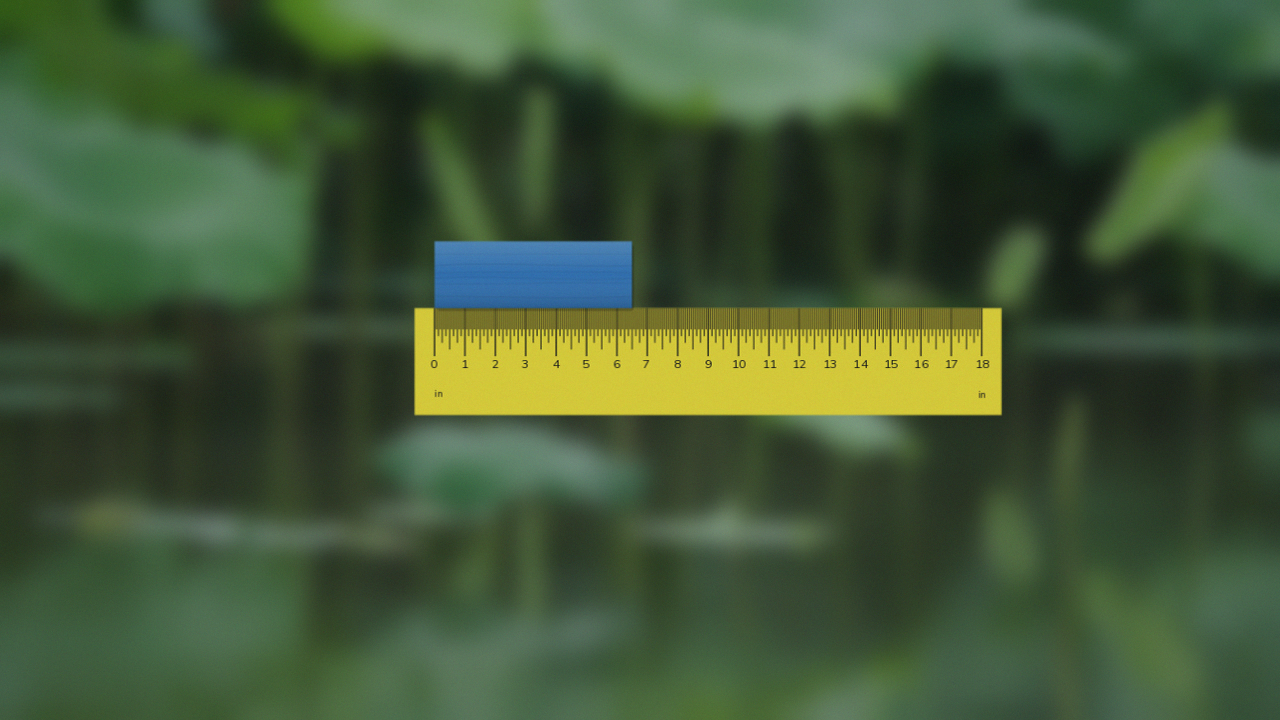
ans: {"value": 6.5, "unit": "in"}
